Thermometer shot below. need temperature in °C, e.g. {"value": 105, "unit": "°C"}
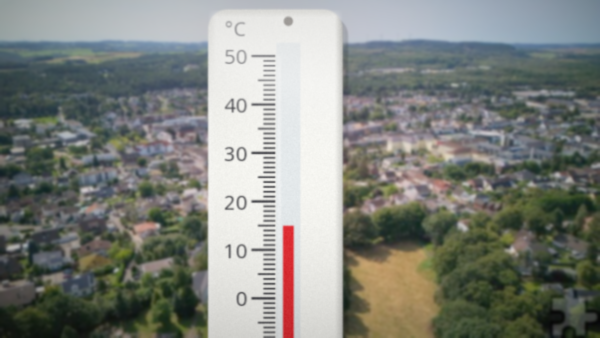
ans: {"value": 15, "unit": "°C"}
